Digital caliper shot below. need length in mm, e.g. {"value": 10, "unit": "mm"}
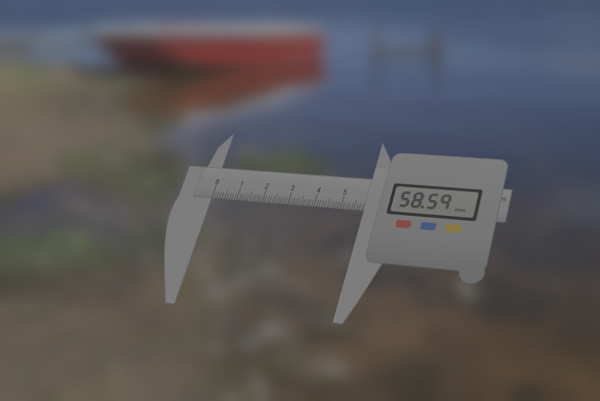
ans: {"value": 58.59, "unit": "mm"}
